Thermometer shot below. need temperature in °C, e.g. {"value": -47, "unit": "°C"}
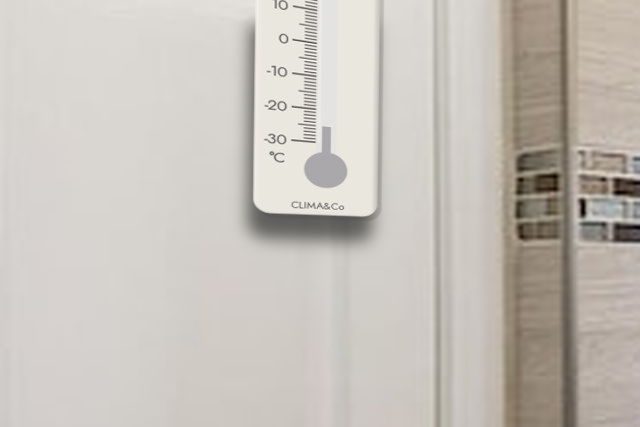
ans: {"value": -25, "unit": "°C"}
